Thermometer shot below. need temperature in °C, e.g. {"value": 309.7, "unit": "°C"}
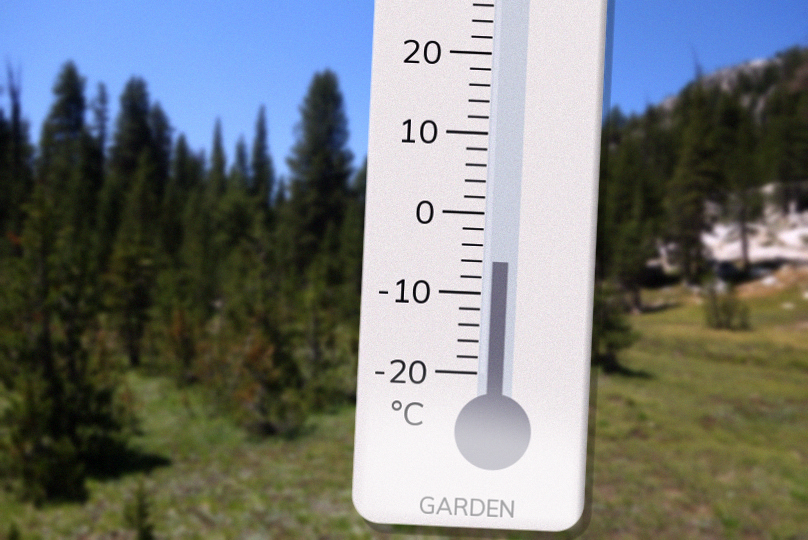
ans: {"value": -6, "unit": "°C"}
